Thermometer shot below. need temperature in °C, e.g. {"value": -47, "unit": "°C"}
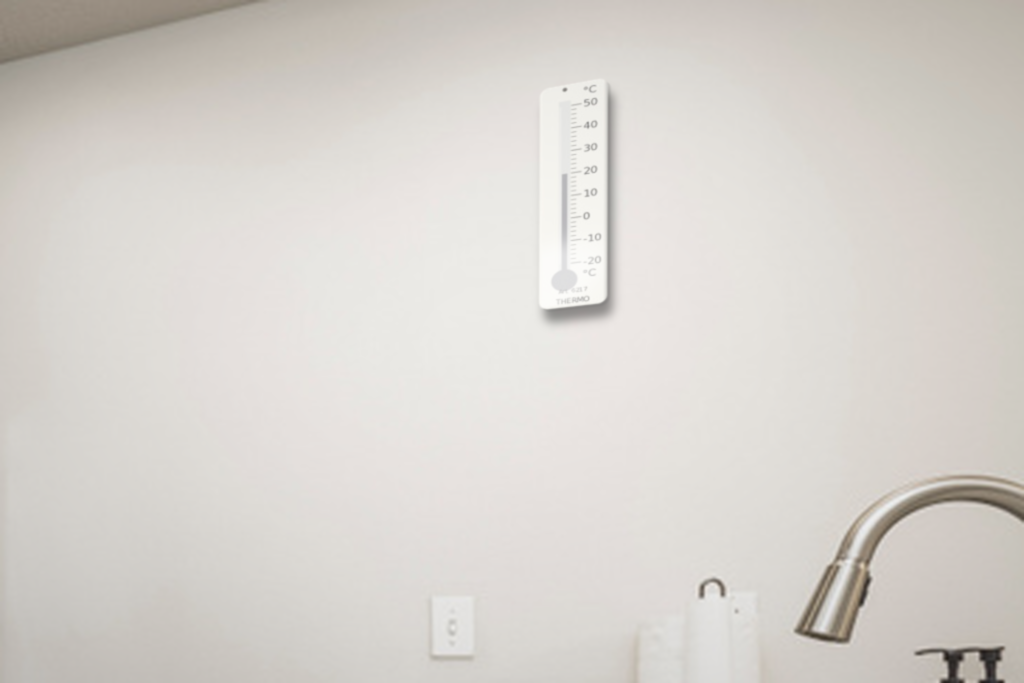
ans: {"value": 20, "unit": "°C"}
